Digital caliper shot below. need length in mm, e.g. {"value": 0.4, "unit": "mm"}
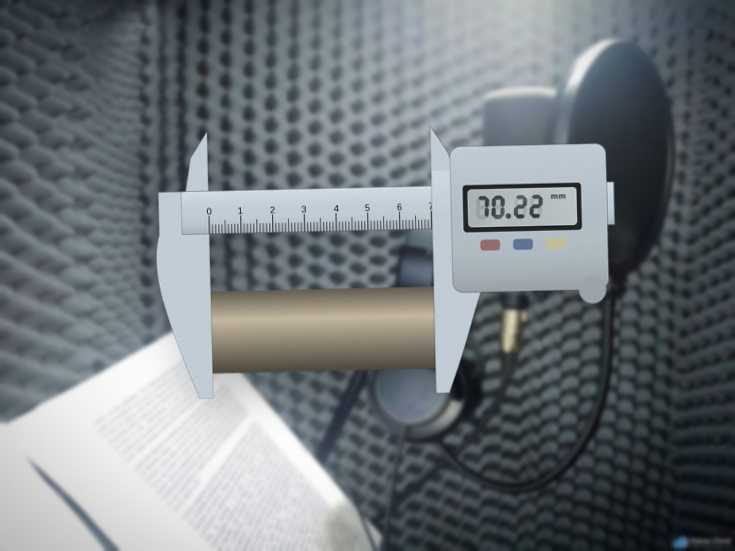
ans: {"value": 70.22, "unit": "mm"}
